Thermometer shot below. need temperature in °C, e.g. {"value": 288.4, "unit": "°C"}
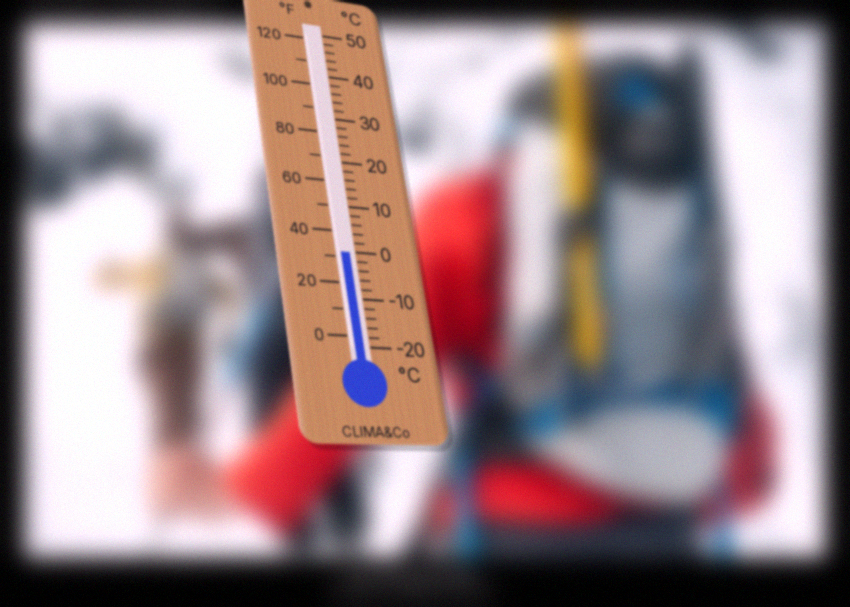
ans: {"value": 0, "unit": "°C"}
